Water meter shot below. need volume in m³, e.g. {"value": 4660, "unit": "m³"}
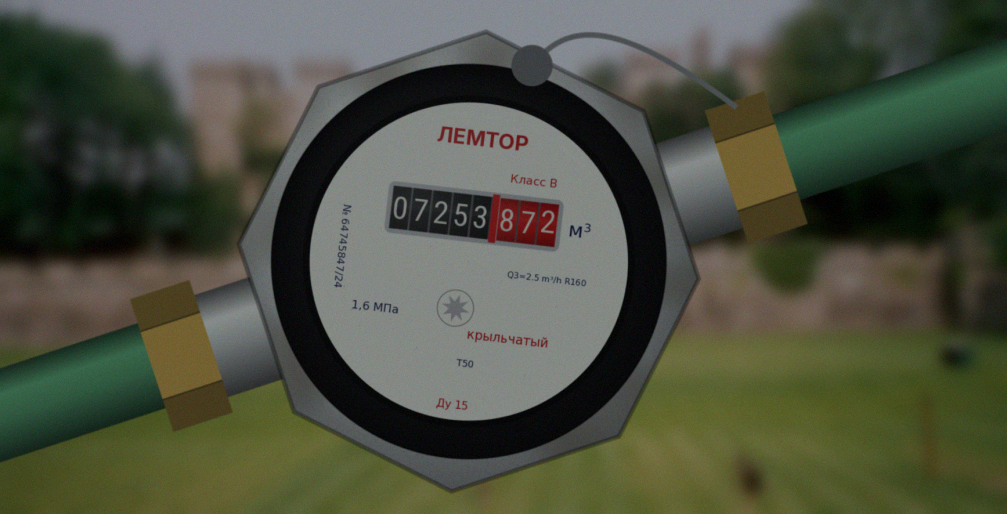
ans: {"value": 7253.872, "unit": "m³"}
